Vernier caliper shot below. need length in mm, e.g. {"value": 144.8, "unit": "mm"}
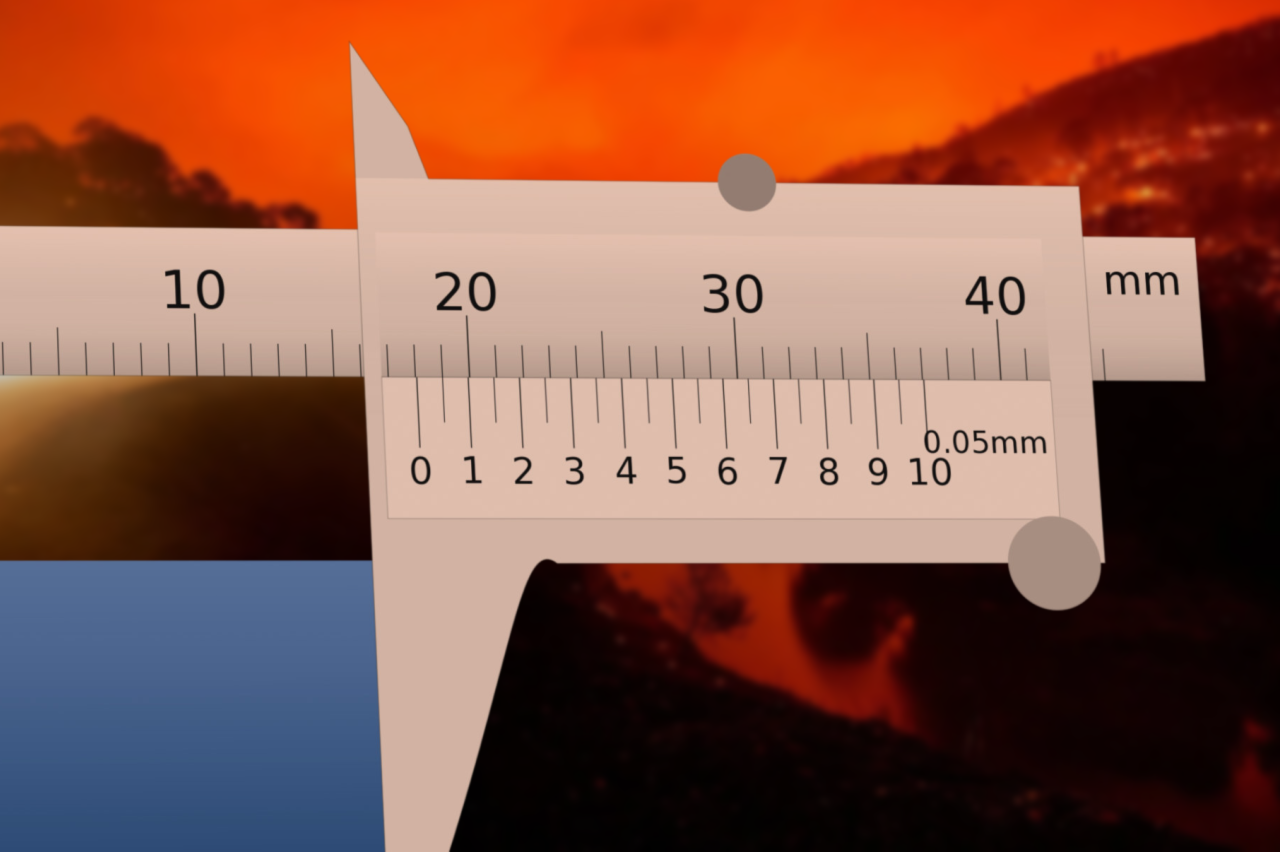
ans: {"value": 18.05, "unit": "mm"}
